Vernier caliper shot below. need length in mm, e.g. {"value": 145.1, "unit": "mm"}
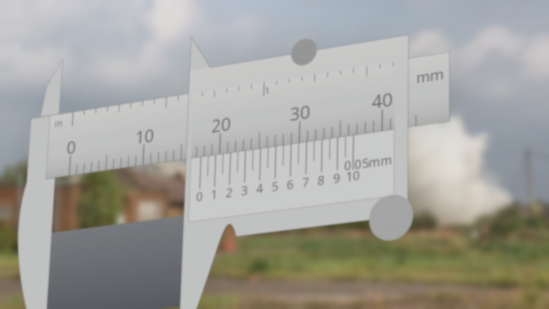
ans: {"value": 17.6, "unit": "mm"}
